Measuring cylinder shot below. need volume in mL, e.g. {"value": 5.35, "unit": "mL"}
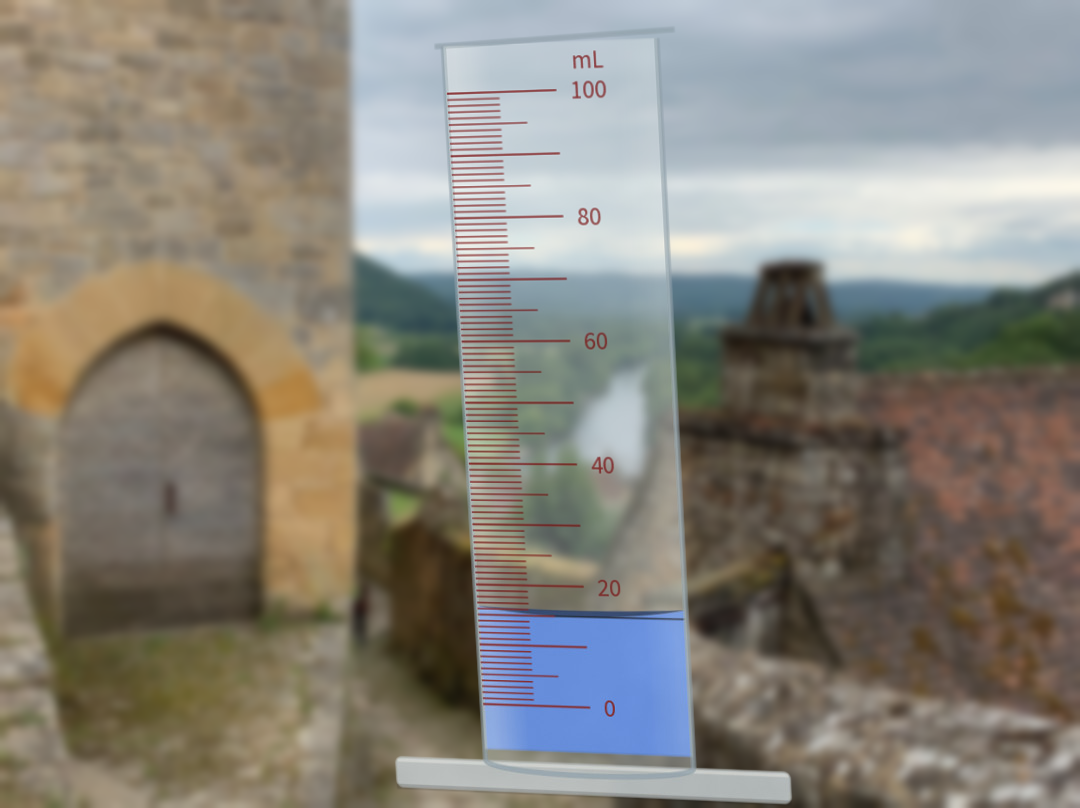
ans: {"value": 15, "unit": "mL"}
